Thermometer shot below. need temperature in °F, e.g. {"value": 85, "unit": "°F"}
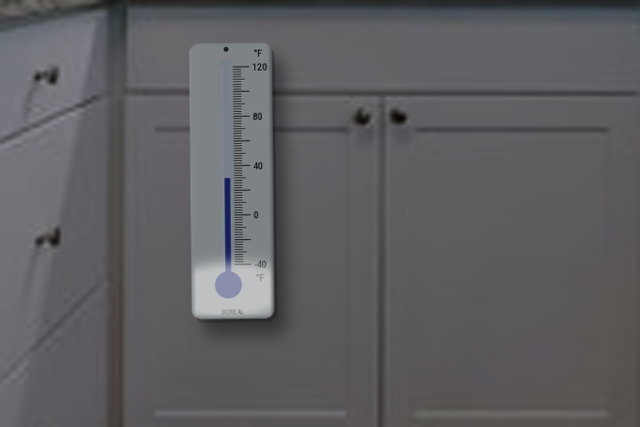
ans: {"value": 30, "unit": "°F"}
